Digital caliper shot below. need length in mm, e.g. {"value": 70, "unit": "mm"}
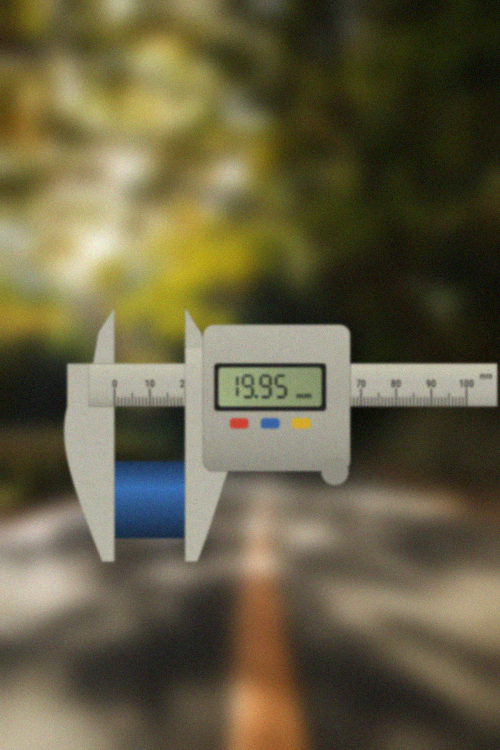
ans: {"value": 19.95, "unit": "mm"}
